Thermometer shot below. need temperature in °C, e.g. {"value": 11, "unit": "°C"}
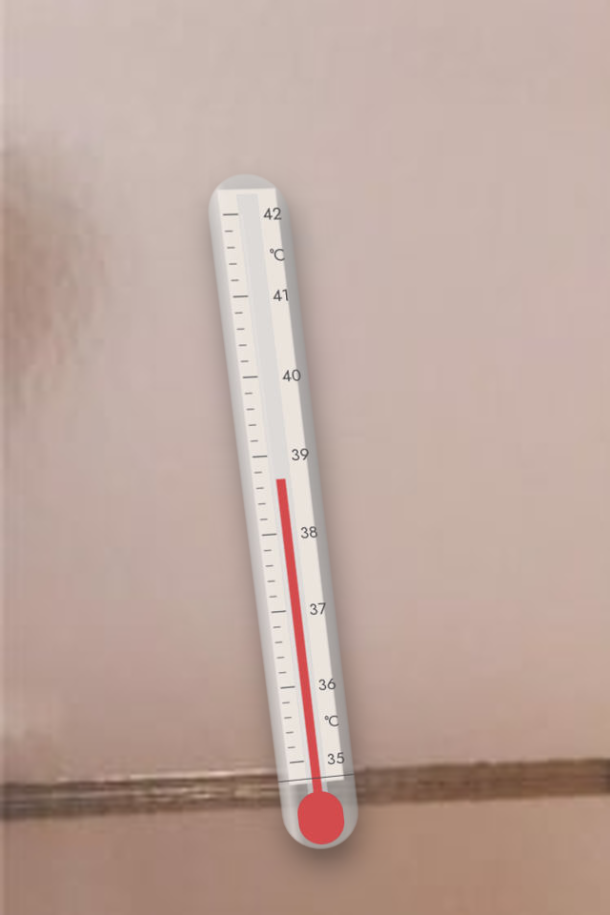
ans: {"value": 38.7, "unit": "°C"}
